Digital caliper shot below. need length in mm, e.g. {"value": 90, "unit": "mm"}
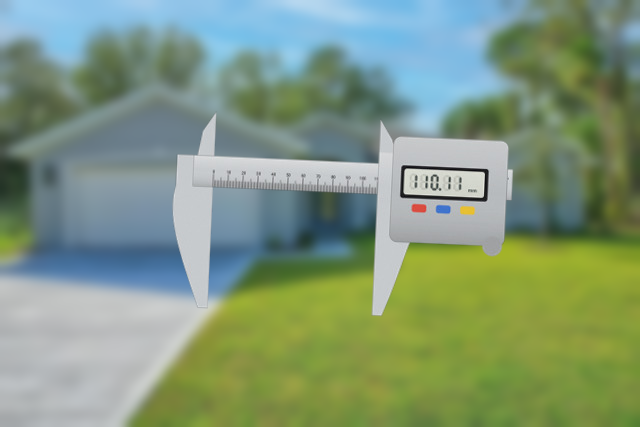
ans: {"value": 110.11, "unit": "mm"}
